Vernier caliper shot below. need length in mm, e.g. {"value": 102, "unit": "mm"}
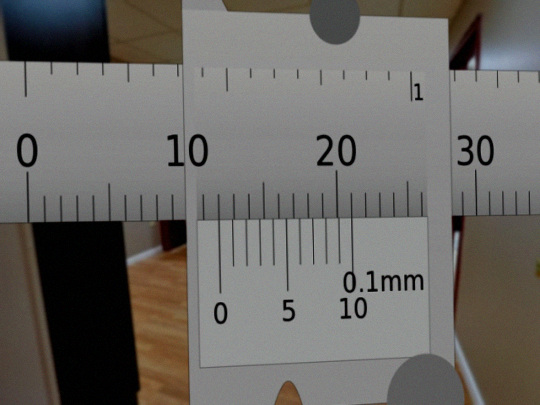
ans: {"value": 12.0, "unit": "mm"}
